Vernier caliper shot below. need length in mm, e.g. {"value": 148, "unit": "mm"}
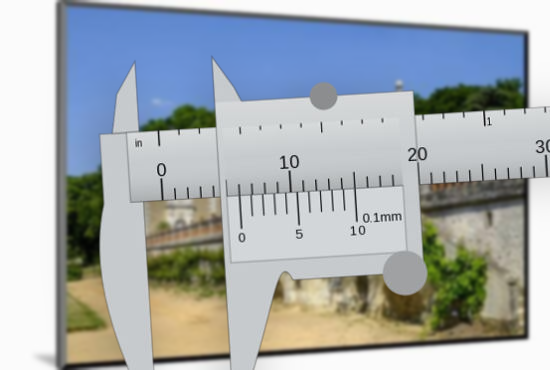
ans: {"value": 6.0, "unit": "mm"}
